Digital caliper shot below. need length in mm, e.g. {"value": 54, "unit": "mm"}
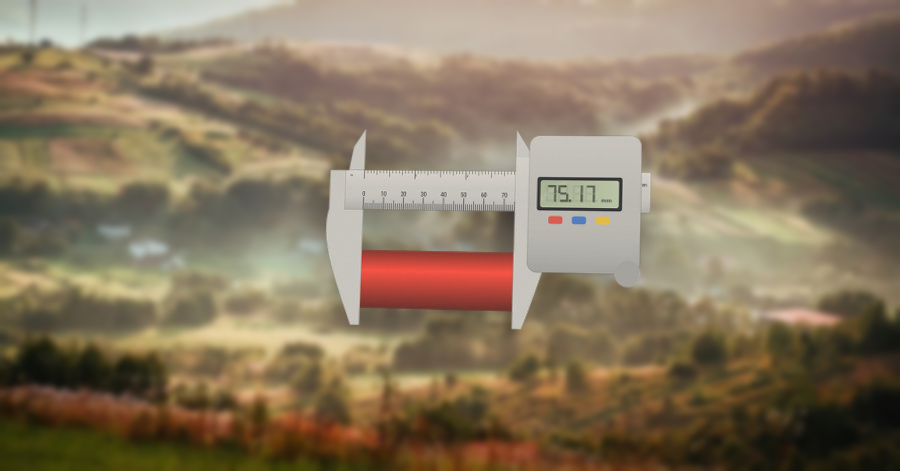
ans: {"value": 75.17, "unit": "mm"}
